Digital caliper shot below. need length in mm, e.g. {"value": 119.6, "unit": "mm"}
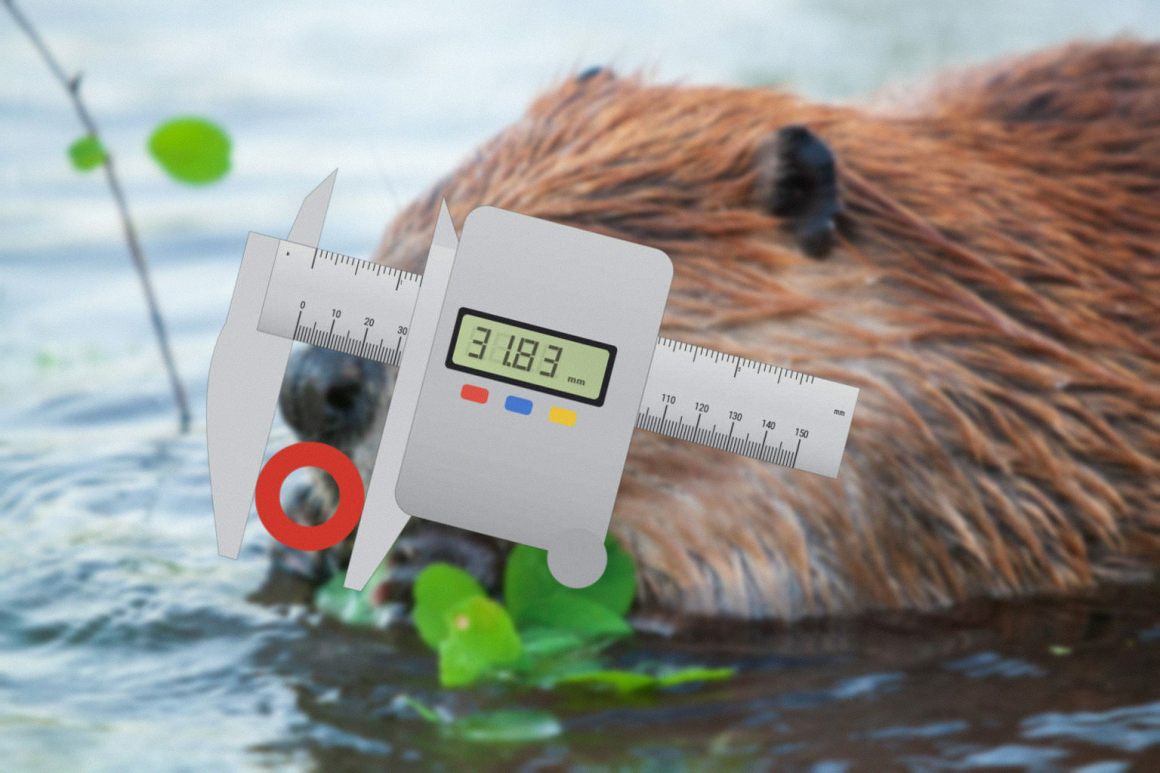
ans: {"value": 31.83, "unit": "mm"}
